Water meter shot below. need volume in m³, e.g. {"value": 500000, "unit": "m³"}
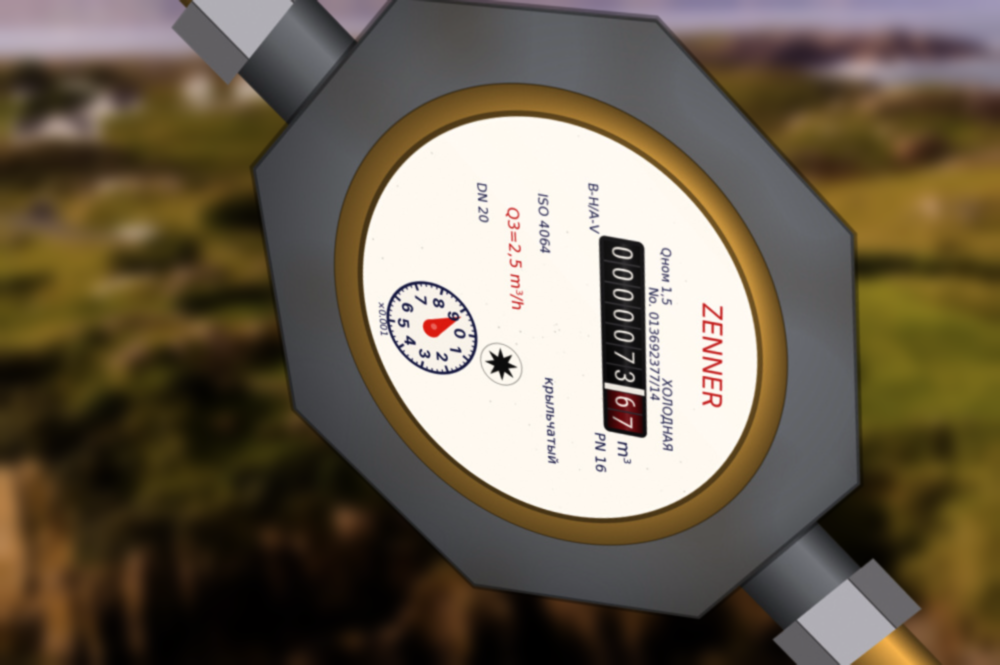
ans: {"value": 73.669, "unit": "m³"}
